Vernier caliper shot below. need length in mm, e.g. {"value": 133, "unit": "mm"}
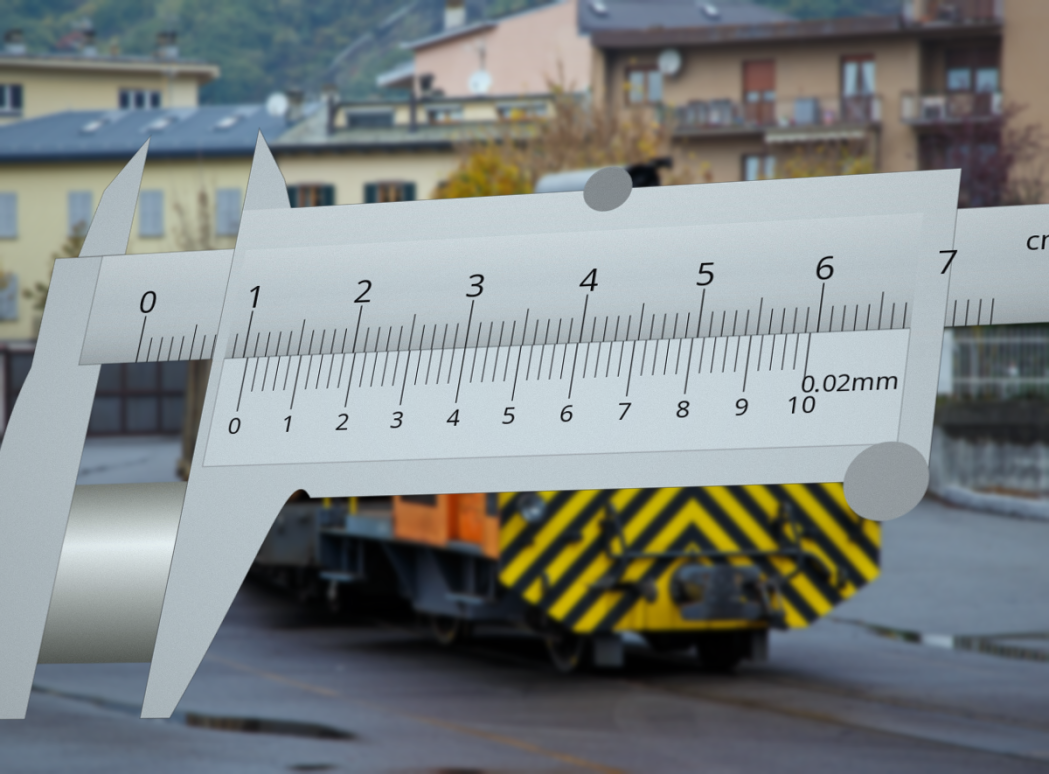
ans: {"value": 10.4, "unit": "mm"}
